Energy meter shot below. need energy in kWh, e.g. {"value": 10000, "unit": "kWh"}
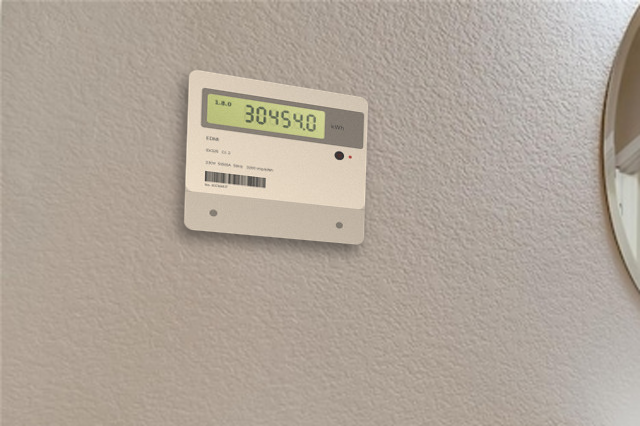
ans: {"value": 30454.0, "unit": "kWh"}
